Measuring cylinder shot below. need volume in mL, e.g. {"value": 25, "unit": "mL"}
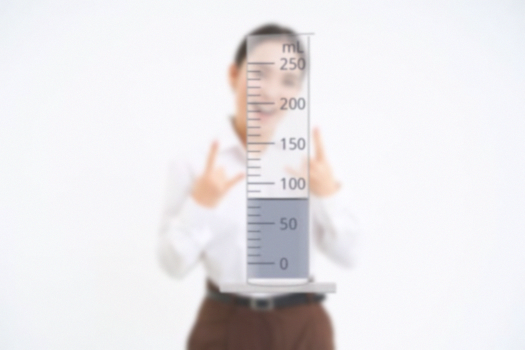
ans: {"value": 80, "unit": "mL"}
